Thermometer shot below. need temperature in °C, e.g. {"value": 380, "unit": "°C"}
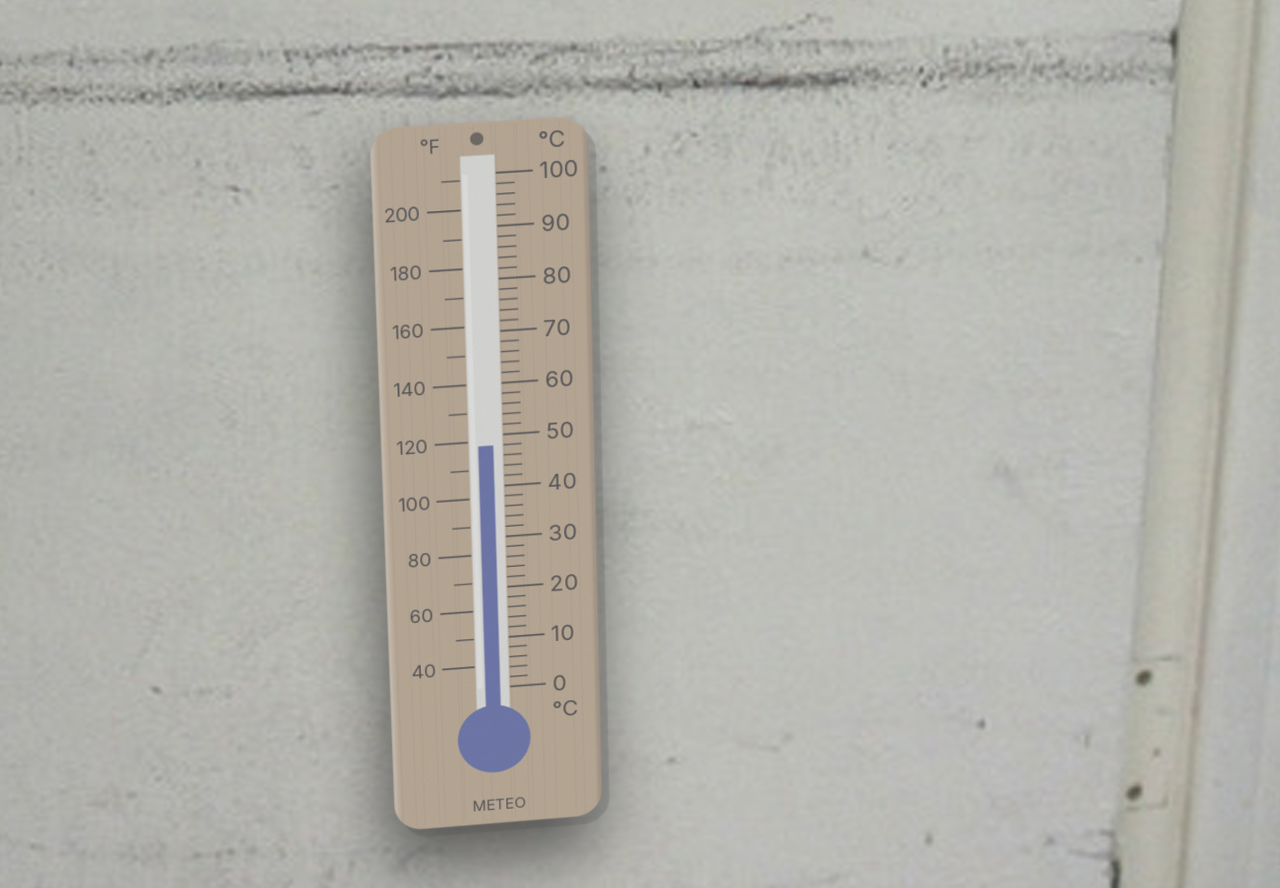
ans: {"value": 48, "unit": "°C"}
